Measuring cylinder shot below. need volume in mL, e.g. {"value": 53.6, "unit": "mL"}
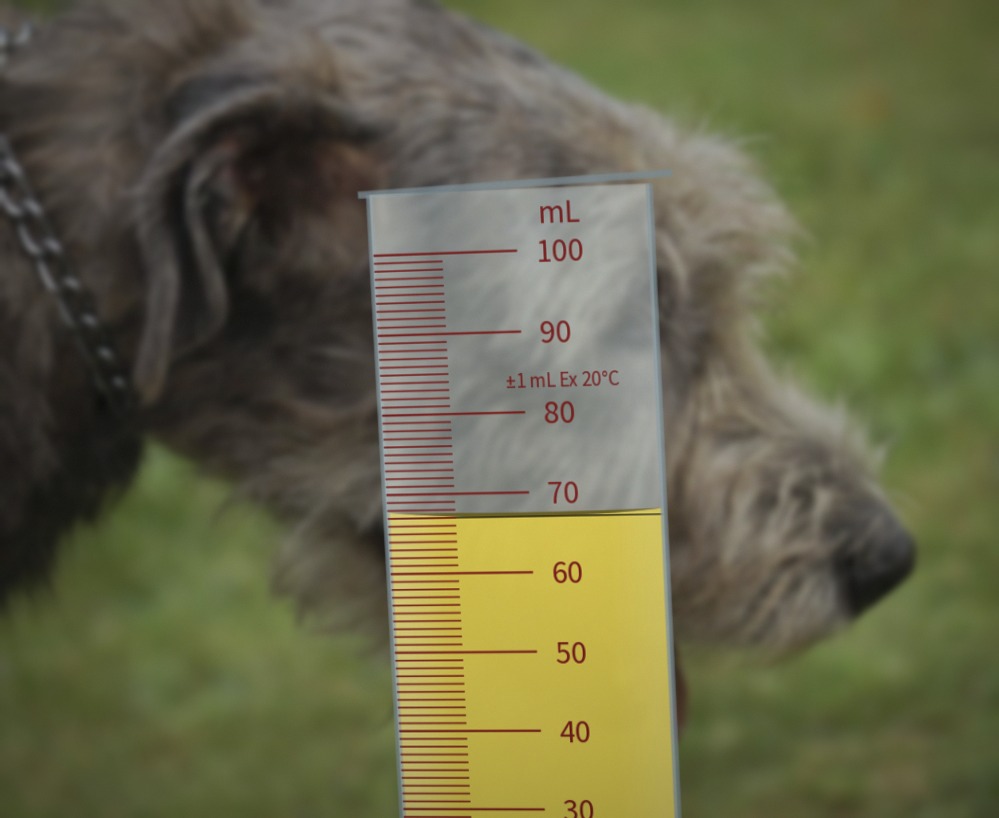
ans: {"value": 67, "unit": "mL"}
